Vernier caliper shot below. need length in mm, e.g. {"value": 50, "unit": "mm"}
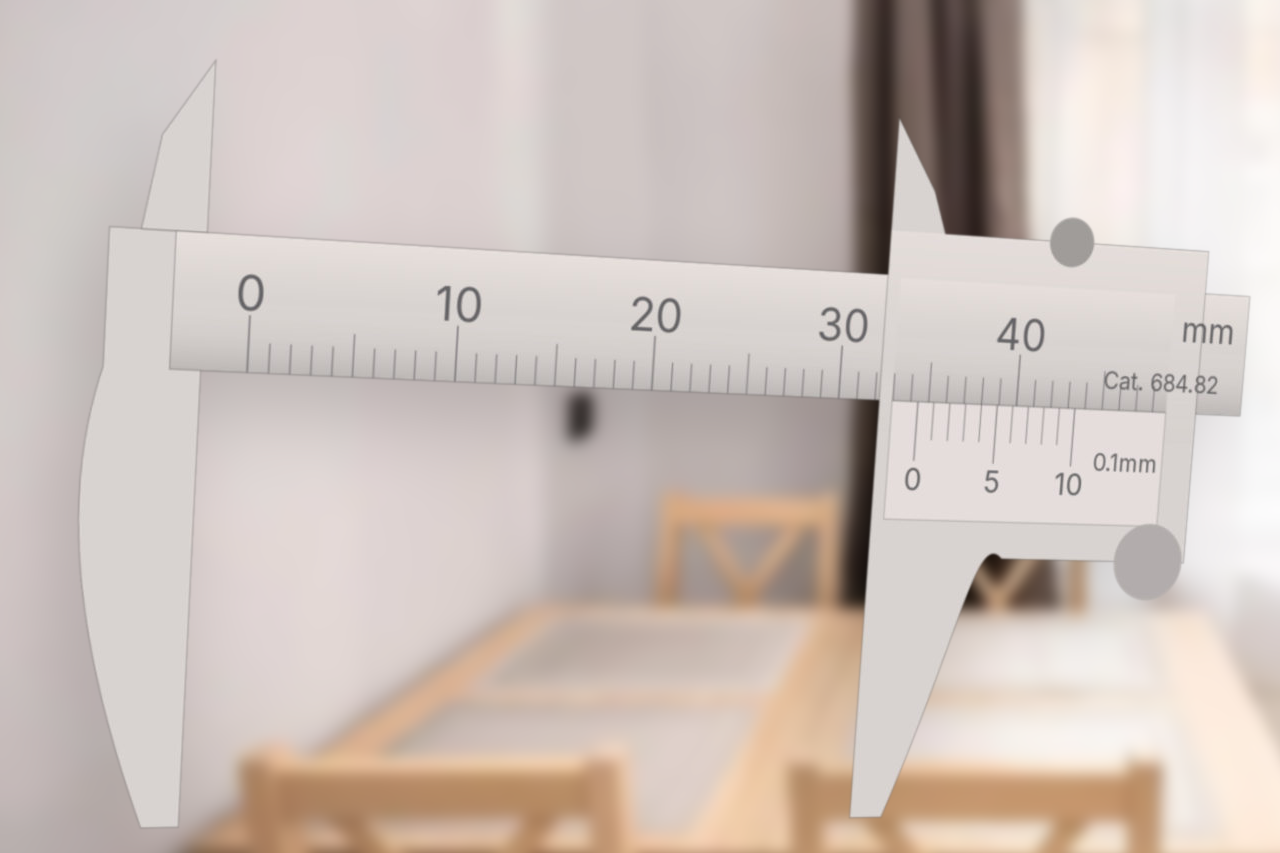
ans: {"value": 34.4, "unit": "mm"}
